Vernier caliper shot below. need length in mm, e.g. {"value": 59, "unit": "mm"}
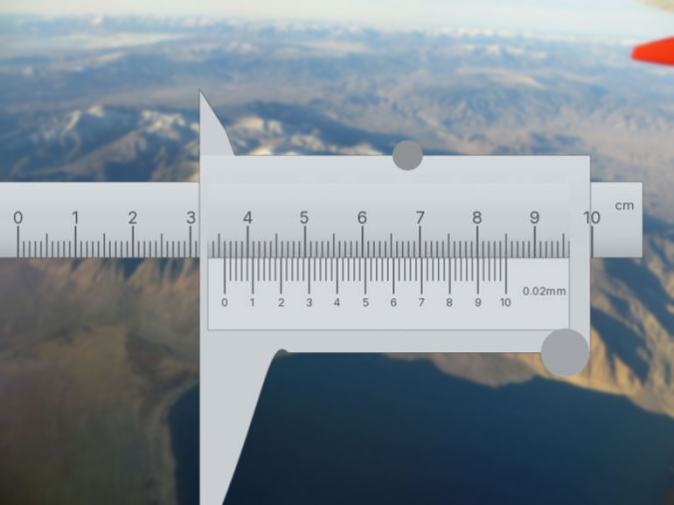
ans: {"value": 36.0, "unit": "mm"}
